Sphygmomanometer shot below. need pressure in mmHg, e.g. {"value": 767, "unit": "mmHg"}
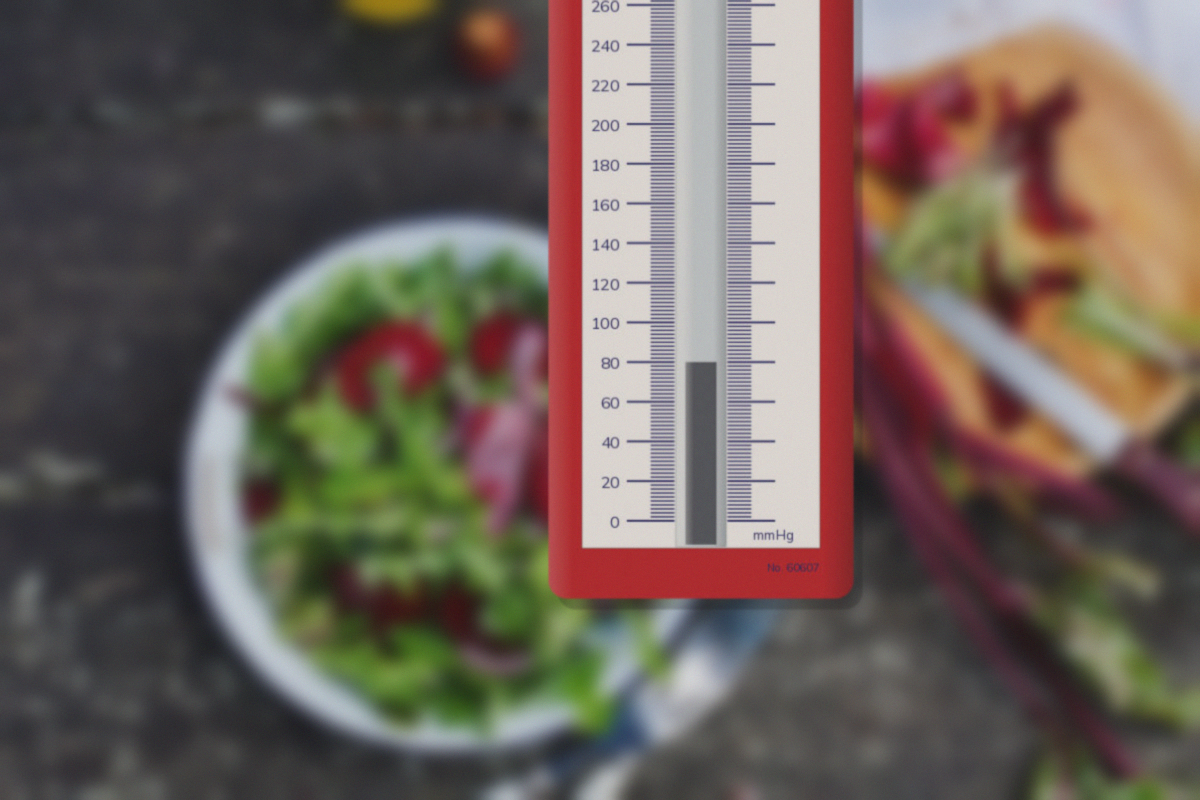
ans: {"value": 80, "unit": "mmHg"}
